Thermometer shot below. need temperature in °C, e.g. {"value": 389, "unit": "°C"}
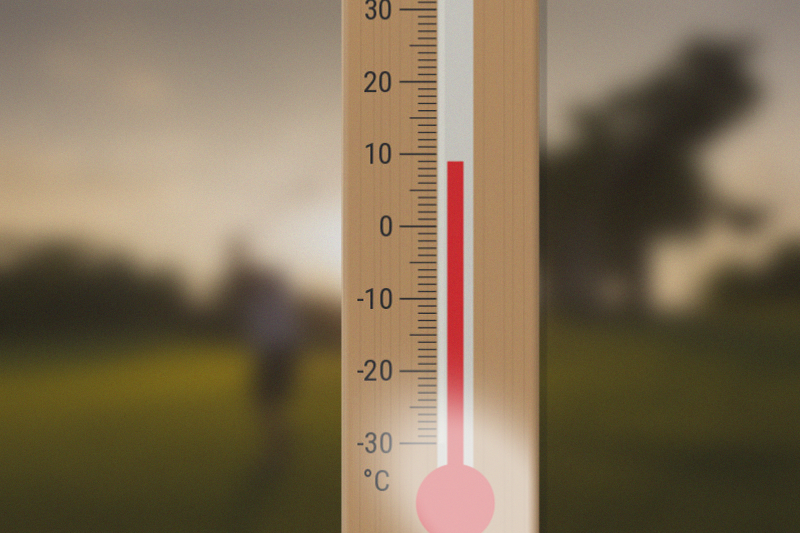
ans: {"value": 9, "unit": "°C"}
